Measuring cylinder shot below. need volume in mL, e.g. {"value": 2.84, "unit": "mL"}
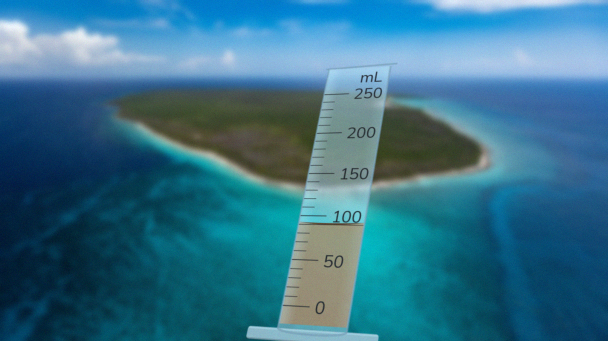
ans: {"value": 90, "unit": "mL"}
